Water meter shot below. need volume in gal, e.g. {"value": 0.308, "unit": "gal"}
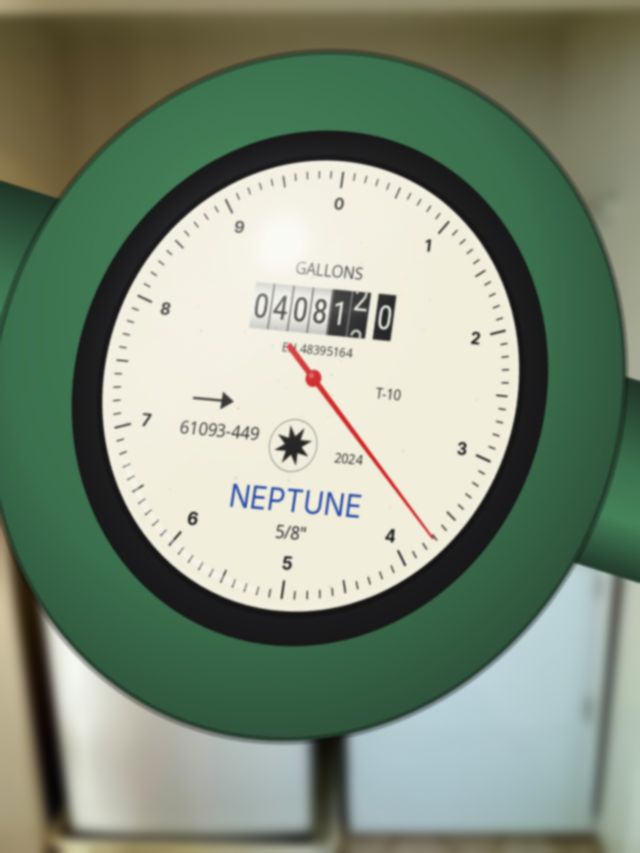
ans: {"value": 408123.7, "unit": "gal"}
